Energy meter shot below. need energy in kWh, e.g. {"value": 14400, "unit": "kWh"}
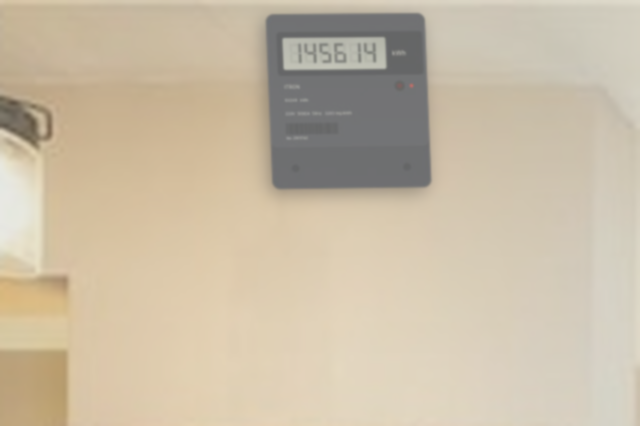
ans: {"value": 145614, "unit": "kWh"}
